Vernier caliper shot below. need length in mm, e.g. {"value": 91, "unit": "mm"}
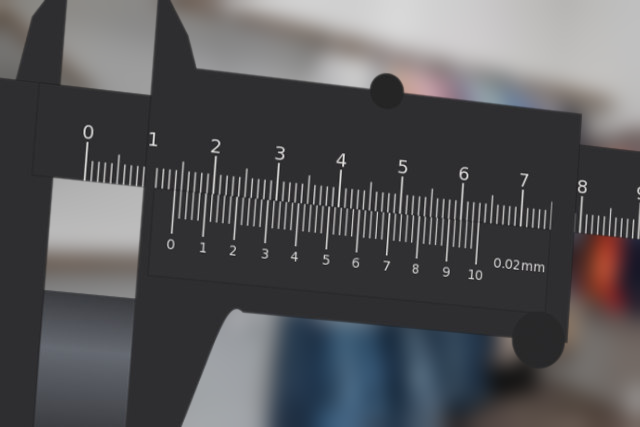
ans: {"value": 14.0, "unit": "mm"}
